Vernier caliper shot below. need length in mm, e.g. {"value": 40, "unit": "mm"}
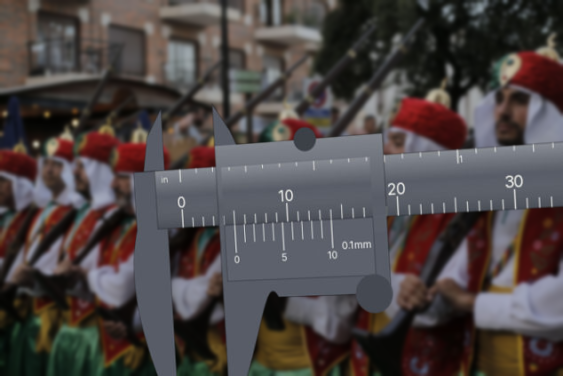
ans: {"value": 5.0, "unit": "mm"}
